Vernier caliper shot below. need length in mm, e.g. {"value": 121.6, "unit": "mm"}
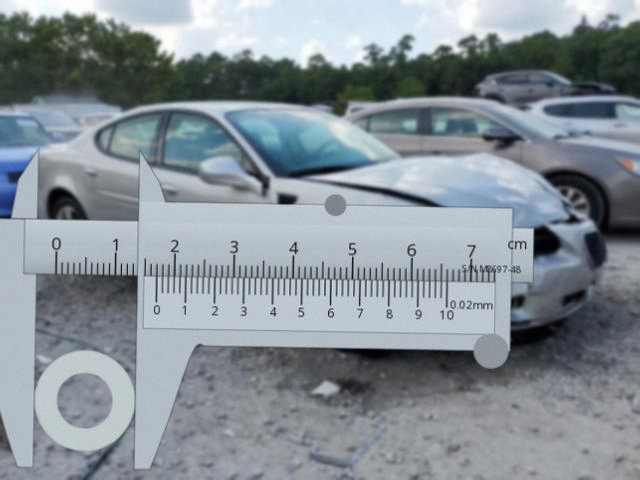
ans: {"value": 17.0, "unit": "mm"}
